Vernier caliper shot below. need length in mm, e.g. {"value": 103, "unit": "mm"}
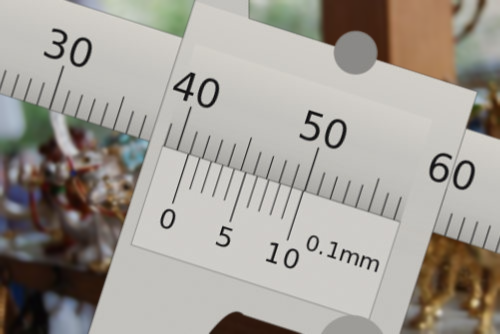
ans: {"value": 40.9, "unit": "mm"}
